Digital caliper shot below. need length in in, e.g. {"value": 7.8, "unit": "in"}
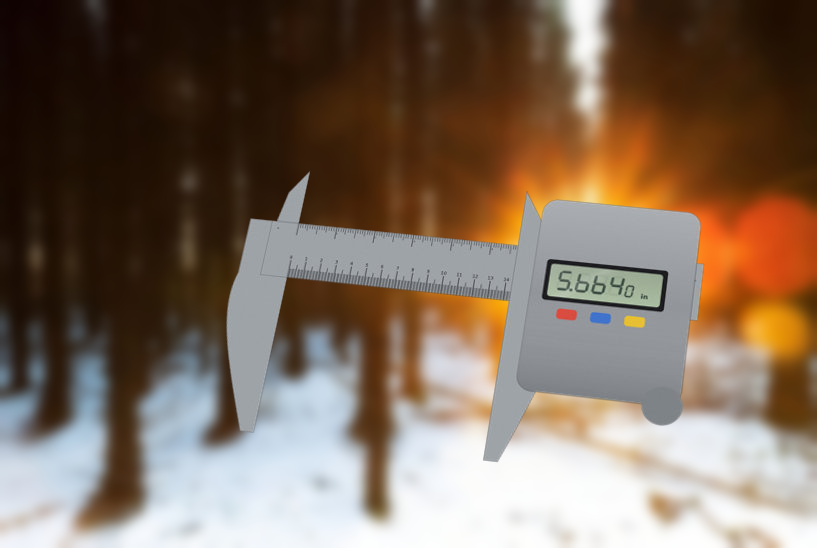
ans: {"value": 5.6640, "unit": "in"}
